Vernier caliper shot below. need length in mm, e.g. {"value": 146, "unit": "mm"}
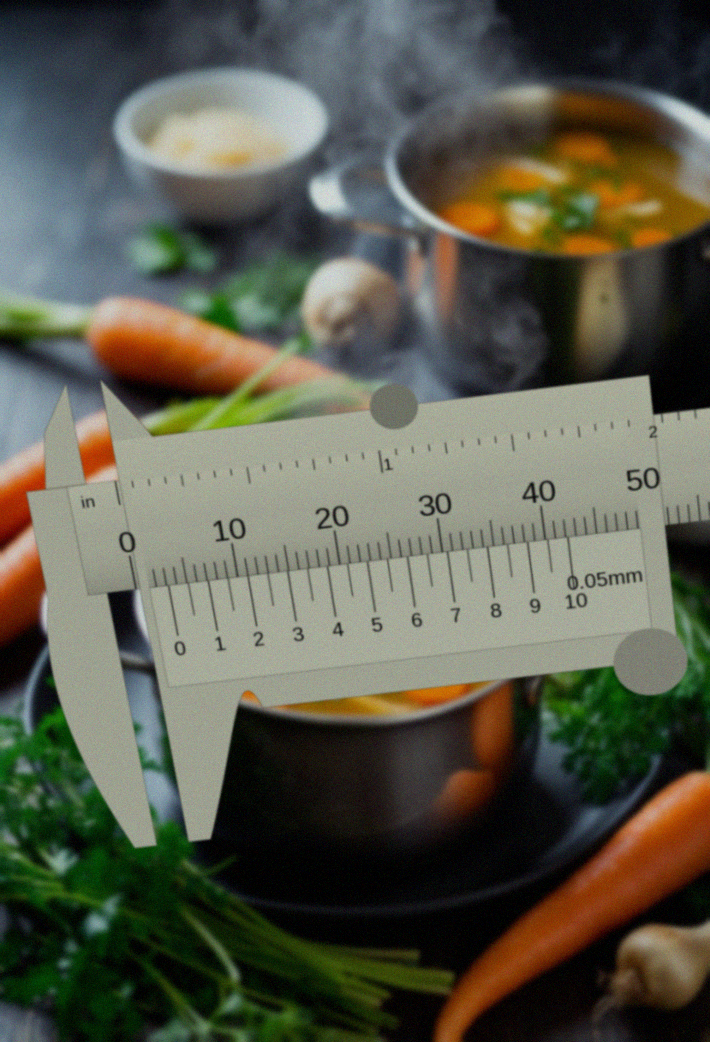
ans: {"value": 3.2, "unit": "mm"}
